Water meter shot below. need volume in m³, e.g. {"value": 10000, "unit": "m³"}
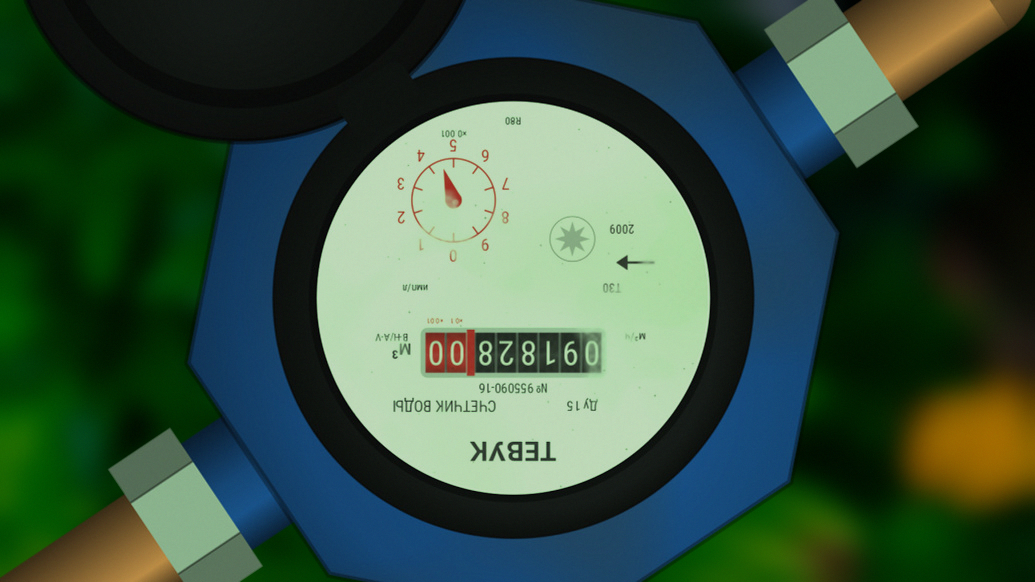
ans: {"value": 91828.004, "unit": "m³"}
